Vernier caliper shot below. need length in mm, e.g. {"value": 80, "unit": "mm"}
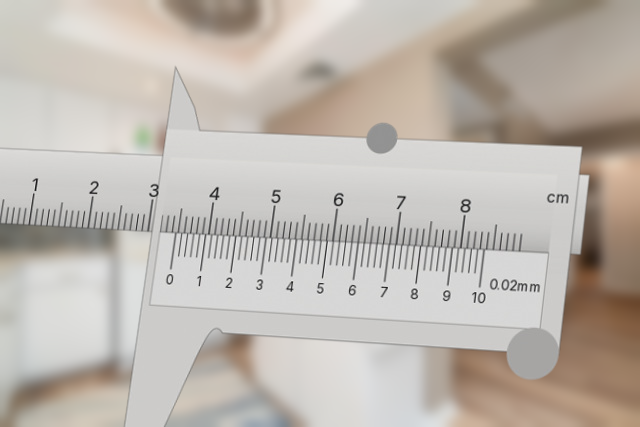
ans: {"value": 34.6, "unit": "mm"}
